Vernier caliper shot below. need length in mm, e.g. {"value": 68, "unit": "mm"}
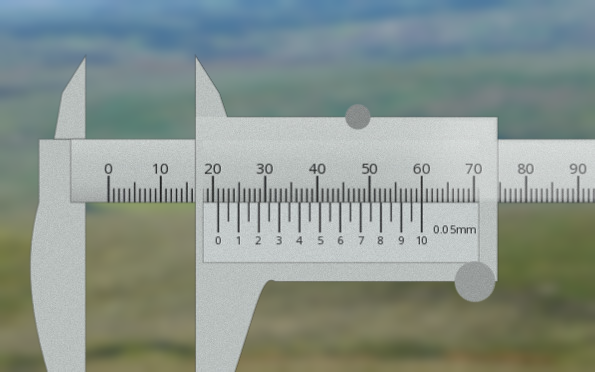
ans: {"value": 21.0, "unit": "mm"}
